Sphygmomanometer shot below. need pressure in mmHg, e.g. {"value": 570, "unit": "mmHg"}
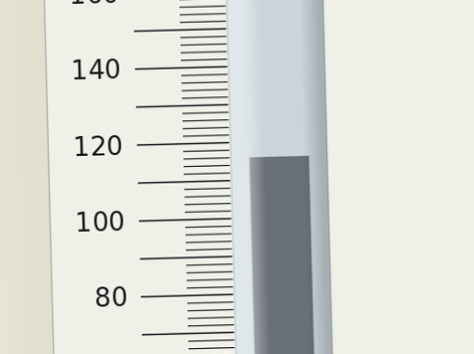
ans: {"value": 116, "unit": "mmHg"}
